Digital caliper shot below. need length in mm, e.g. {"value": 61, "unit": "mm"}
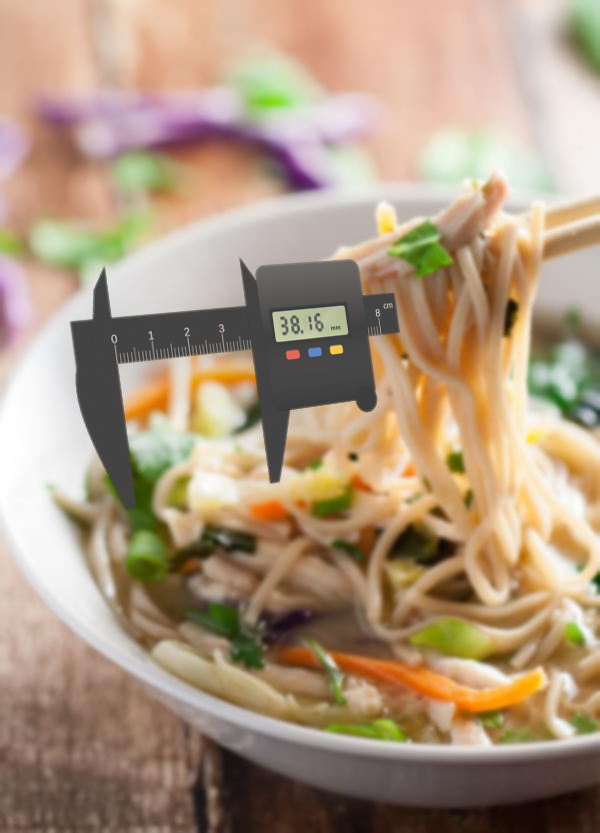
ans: {"value": 38.16, "unit": "mm"}
